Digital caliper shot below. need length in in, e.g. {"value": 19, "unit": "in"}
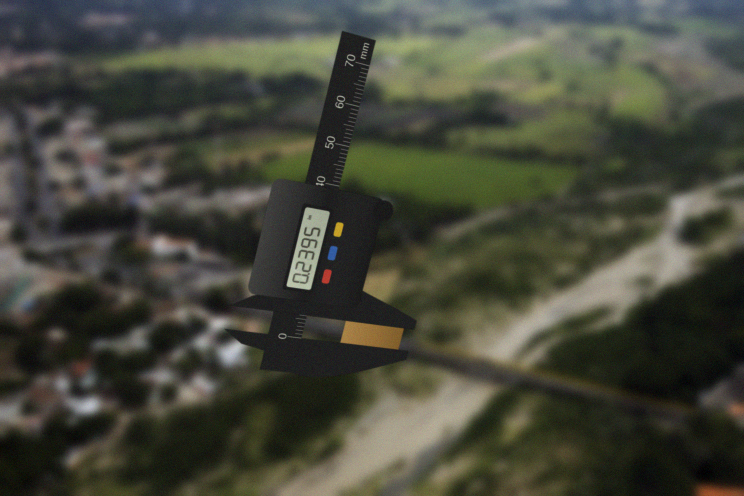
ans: {"value": 0.2395, "unit": "in"}
